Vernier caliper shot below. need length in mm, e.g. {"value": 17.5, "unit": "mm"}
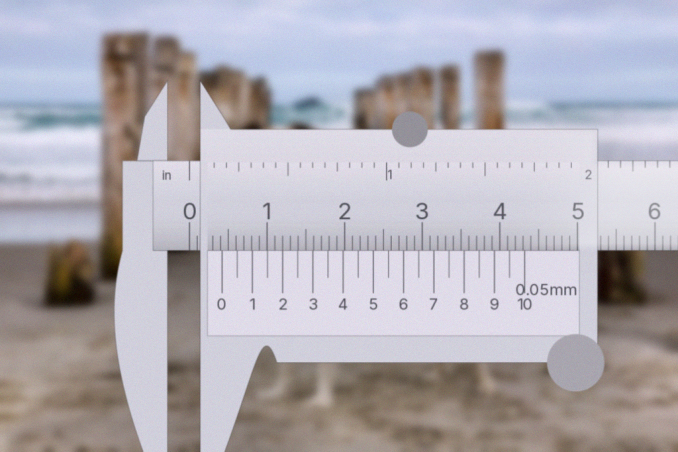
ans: {"value": 4.2, "unit": "mm"}
